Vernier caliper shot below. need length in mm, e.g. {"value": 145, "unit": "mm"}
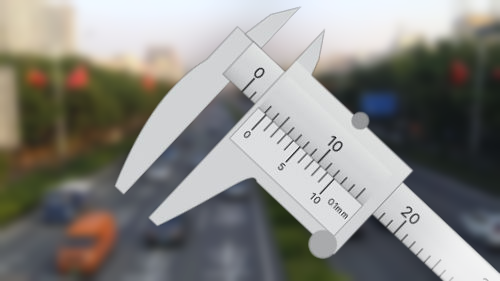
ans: {"value": 3.2, "unit": "mm"}
